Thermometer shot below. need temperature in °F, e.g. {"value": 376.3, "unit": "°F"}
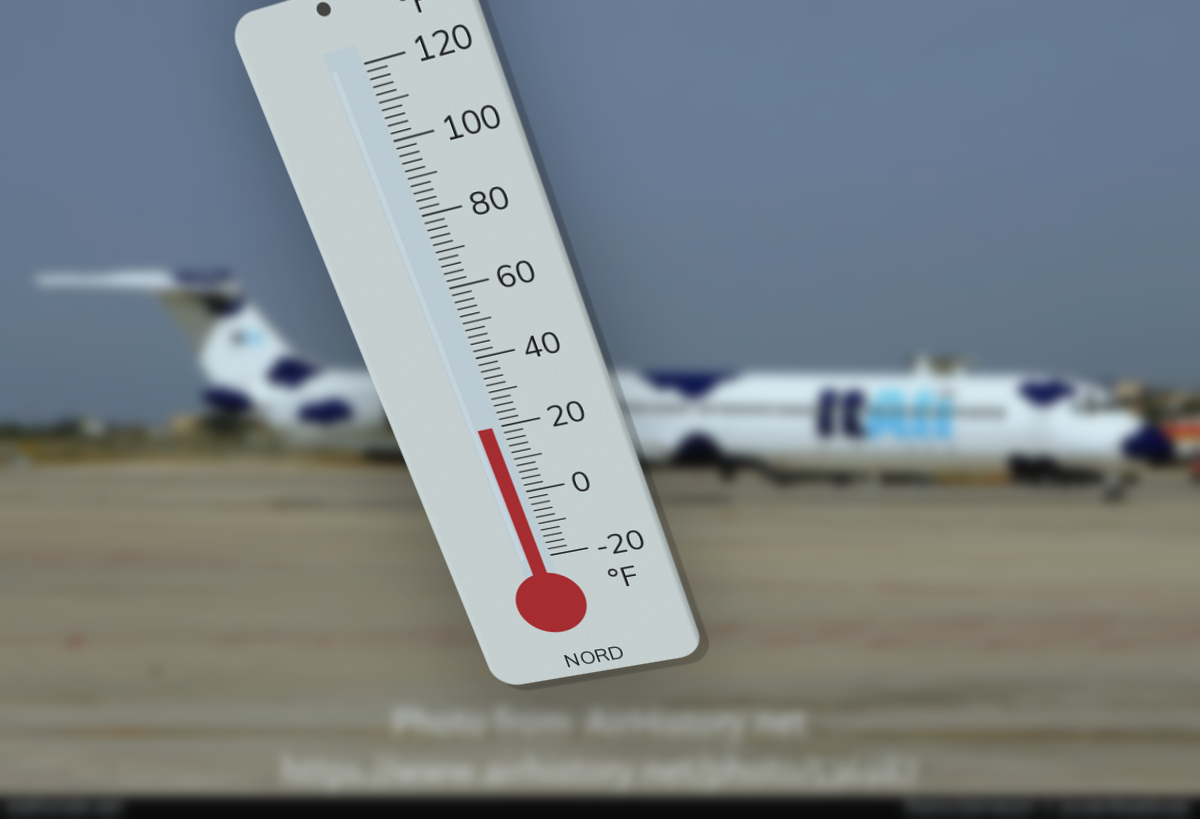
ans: {"value": 20, "unit": "°F"}
